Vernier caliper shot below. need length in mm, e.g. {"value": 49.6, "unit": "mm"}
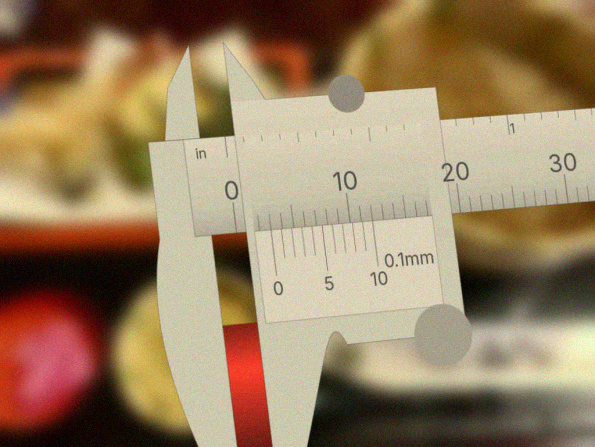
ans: {"value": 3.0, "unit": "mm"}
